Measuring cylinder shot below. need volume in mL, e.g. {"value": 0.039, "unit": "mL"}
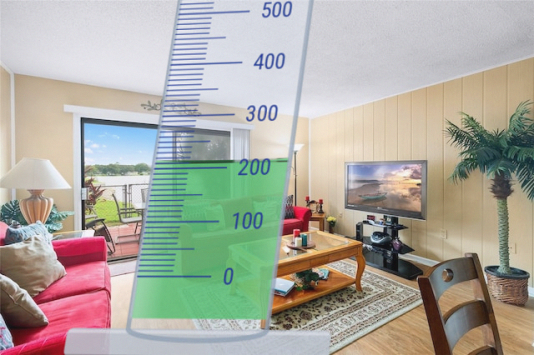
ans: {"value": 210, "unit": "mL"}
